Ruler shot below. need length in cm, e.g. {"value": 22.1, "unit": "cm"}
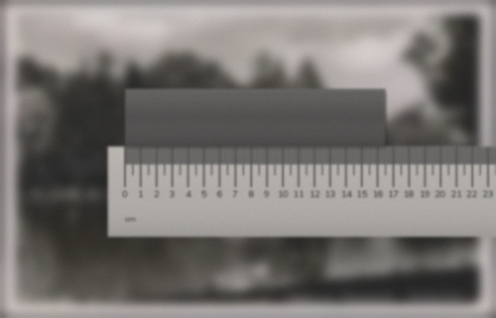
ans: {"value": 16.5, "unit": "cm"}
